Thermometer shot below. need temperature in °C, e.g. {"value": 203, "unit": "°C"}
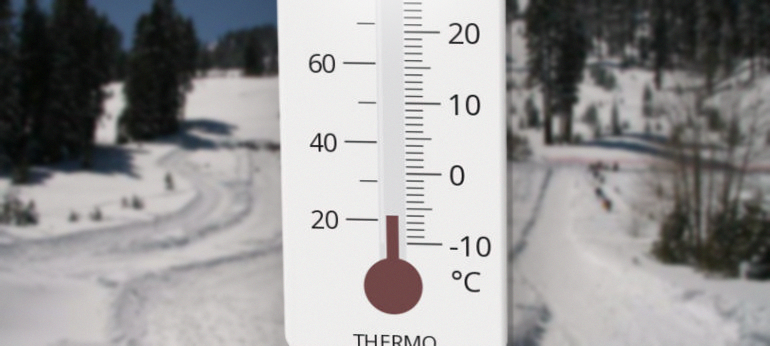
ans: {"value": -6, "unit": "°C"}
